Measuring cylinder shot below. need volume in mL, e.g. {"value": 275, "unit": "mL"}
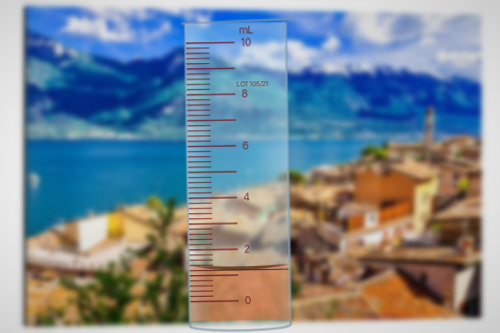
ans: {"value": 1.2, "unit": "mL"}
